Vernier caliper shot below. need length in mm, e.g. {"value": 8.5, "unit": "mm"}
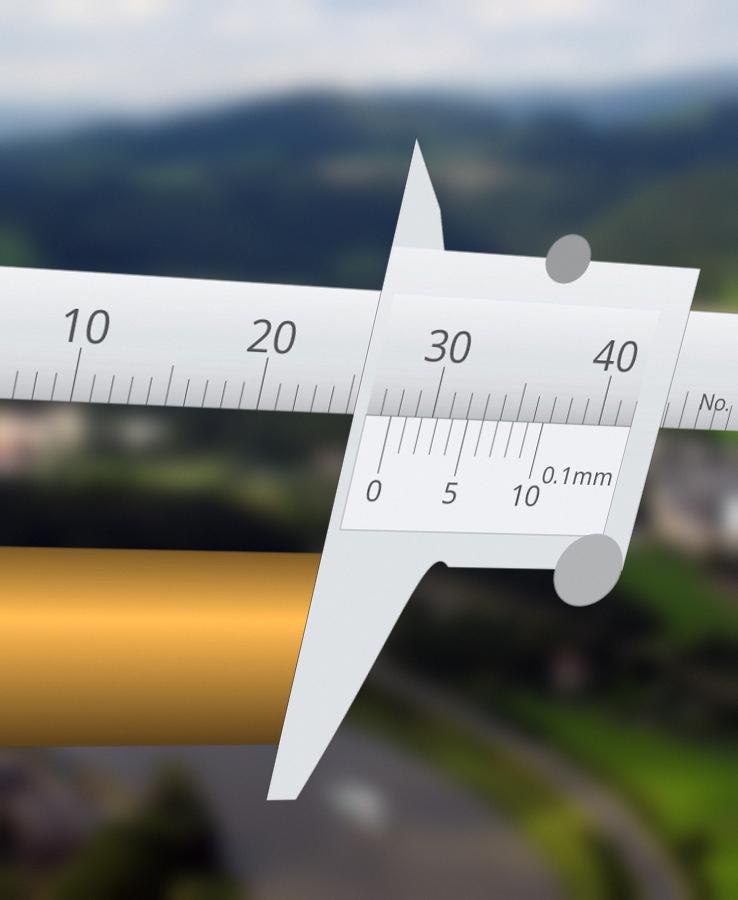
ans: {"value": 27.6, "unit": "mm"}
